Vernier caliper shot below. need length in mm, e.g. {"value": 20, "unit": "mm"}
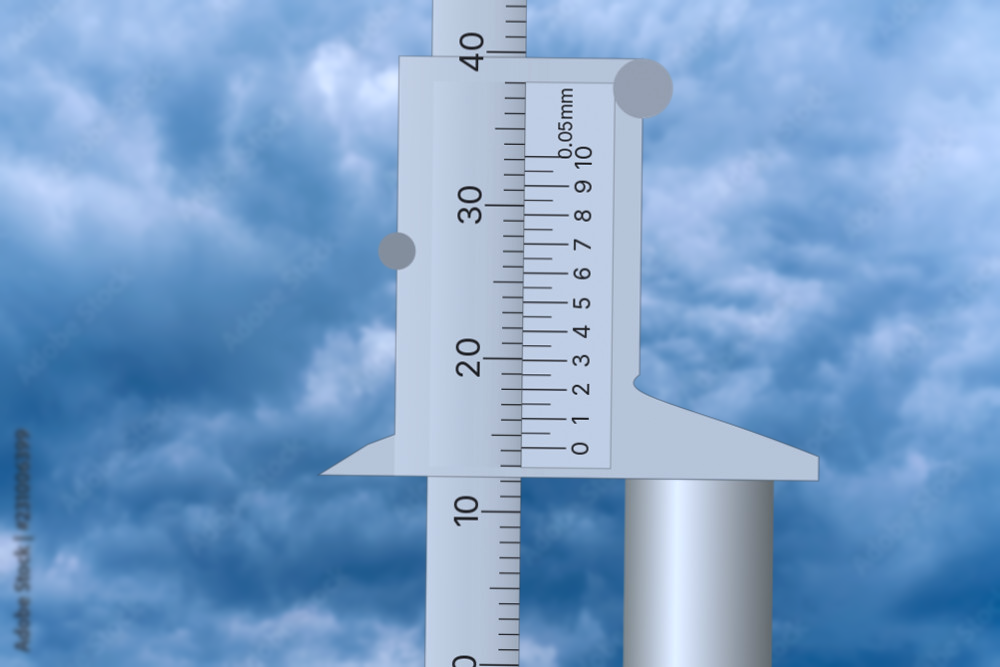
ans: {"value": 14.2, "unit": "mm"}
